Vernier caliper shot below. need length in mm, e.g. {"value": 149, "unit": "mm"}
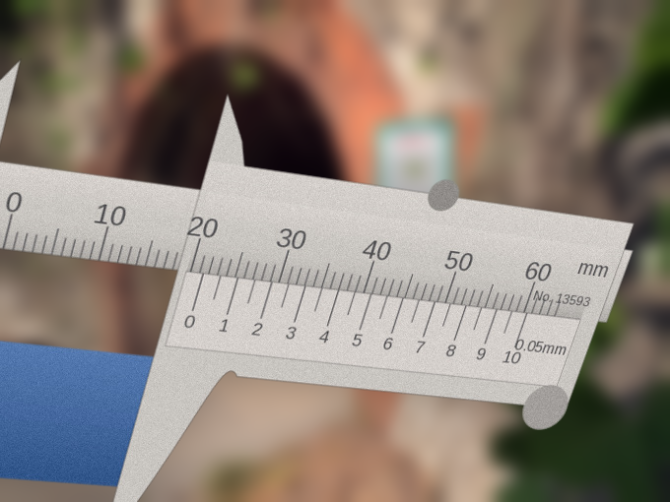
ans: {"value": 21.4, "unit": "mm"}
